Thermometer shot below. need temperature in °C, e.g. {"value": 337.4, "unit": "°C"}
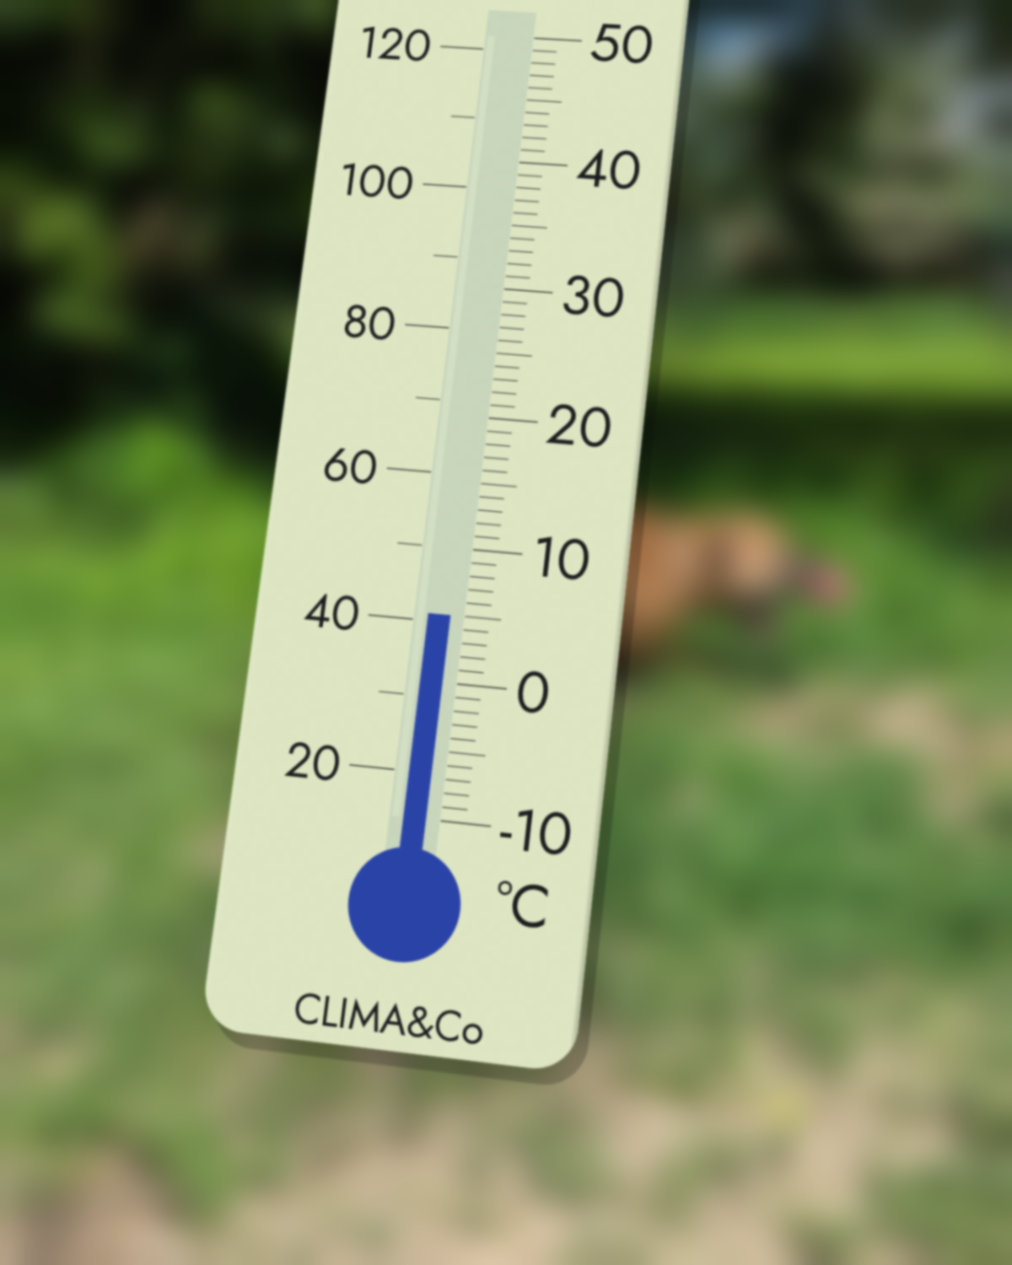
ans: {"value": 5, "unit": "°C"}
